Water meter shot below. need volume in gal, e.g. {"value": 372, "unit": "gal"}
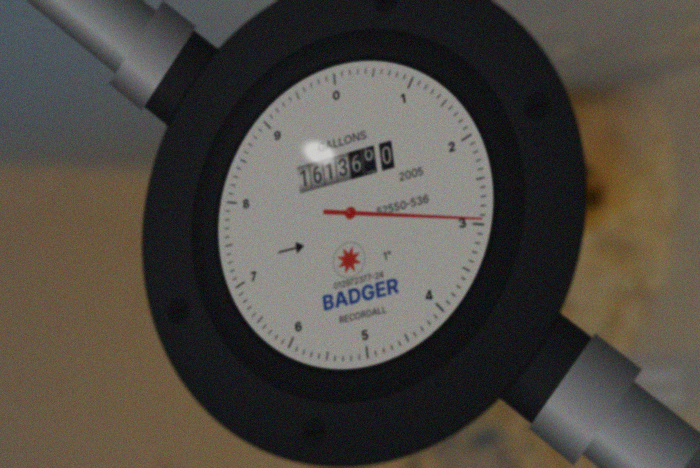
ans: {"value": 1613662.9, "unit": "gal"}
